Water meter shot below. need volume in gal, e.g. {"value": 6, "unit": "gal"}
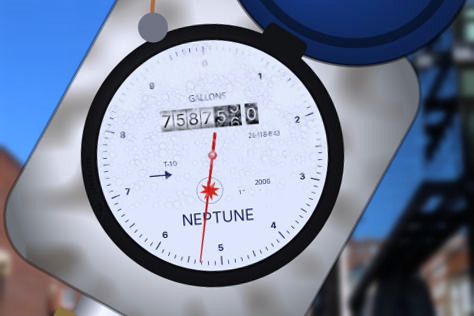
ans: {"value": 7587555.3, "unit": "gal"}
